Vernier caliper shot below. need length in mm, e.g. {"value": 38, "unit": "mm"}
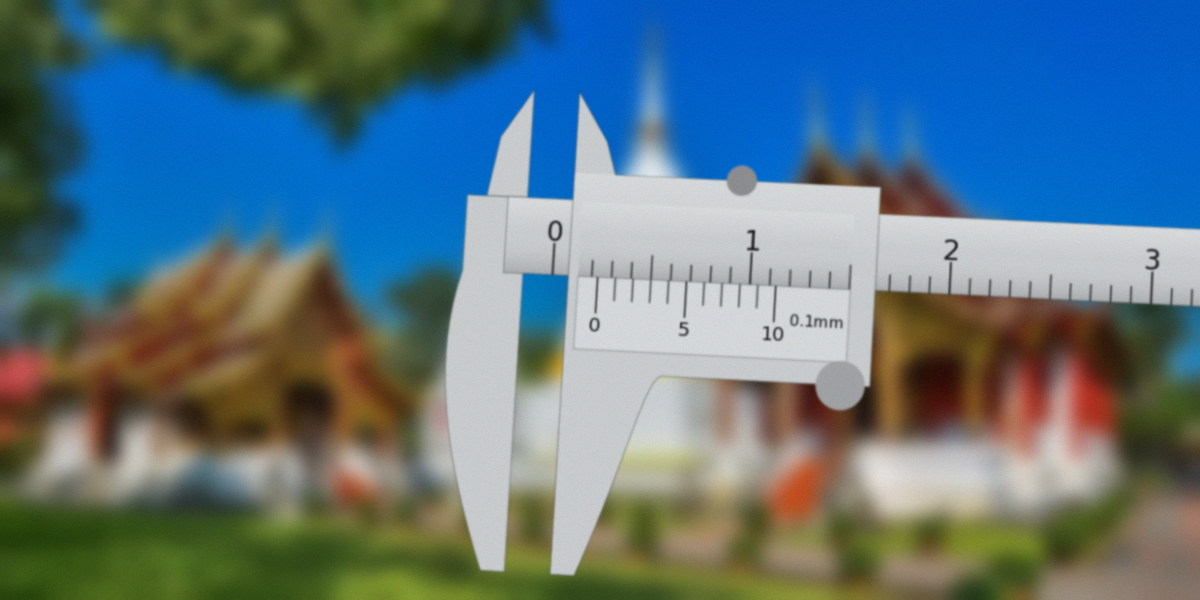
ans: {"value": 2.3, "unit": "mm"}
